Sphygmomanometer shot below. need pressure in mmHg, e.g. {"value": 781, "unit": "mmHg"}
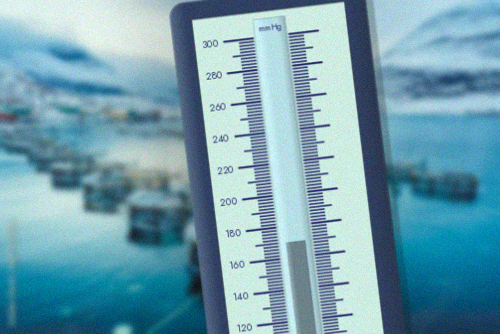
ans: {"value": 170, "unit": "mmHg"}
